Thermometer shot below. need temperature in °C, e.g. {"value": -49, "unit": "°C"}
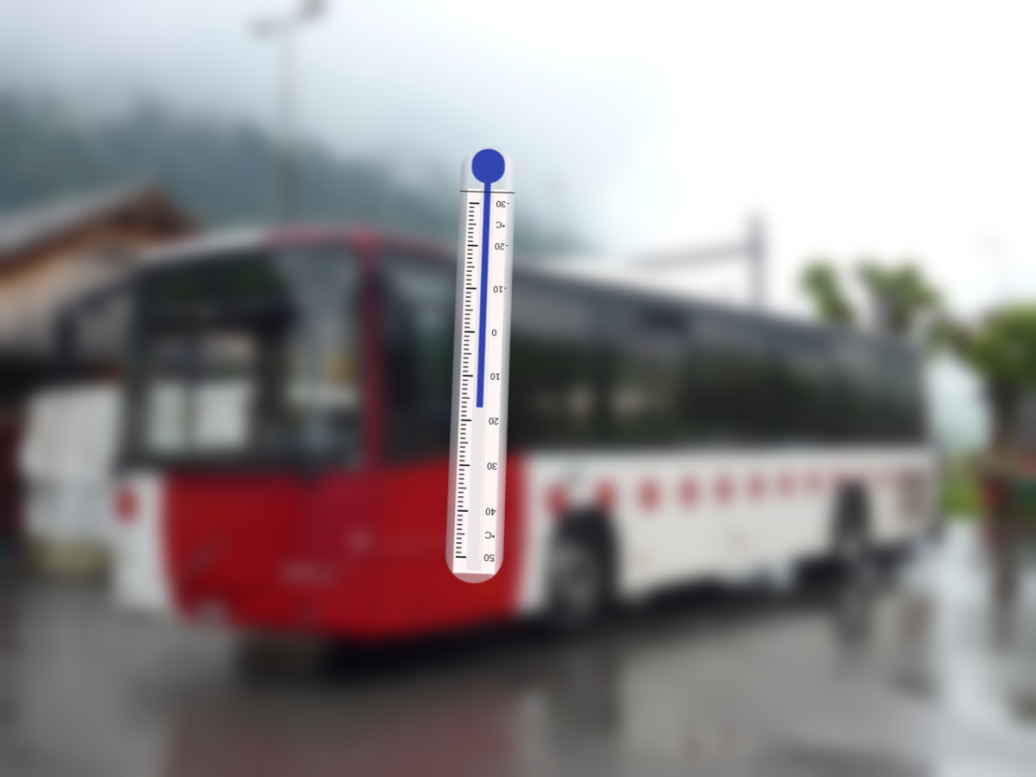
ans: {"value": 17, "unit": "°C"}
